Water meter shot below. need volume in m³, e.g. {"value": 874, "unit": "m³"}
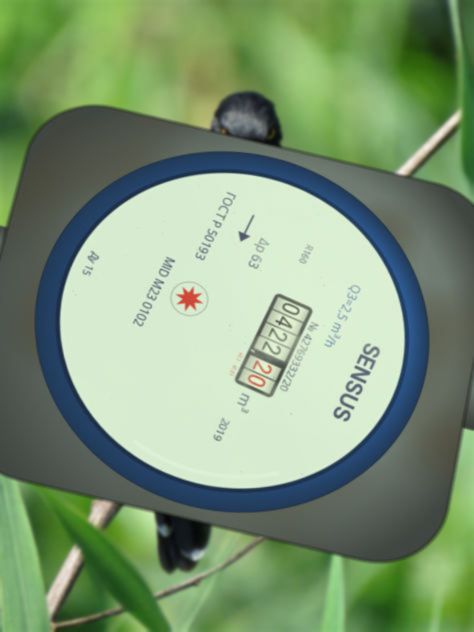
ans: {"value": 422.20, "unit": "m³"}
